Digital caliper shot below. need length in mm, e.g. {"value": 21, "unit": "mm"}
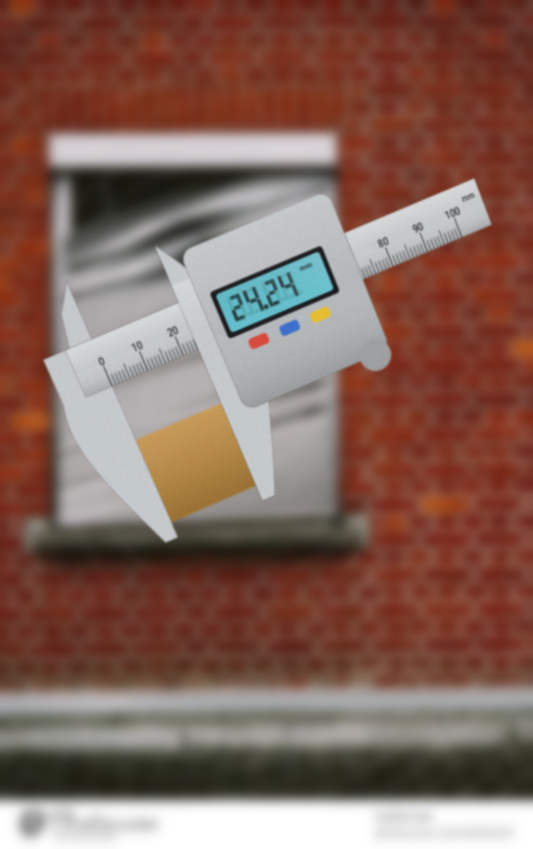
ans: {"value": 24.24, "unit": "mm"}
